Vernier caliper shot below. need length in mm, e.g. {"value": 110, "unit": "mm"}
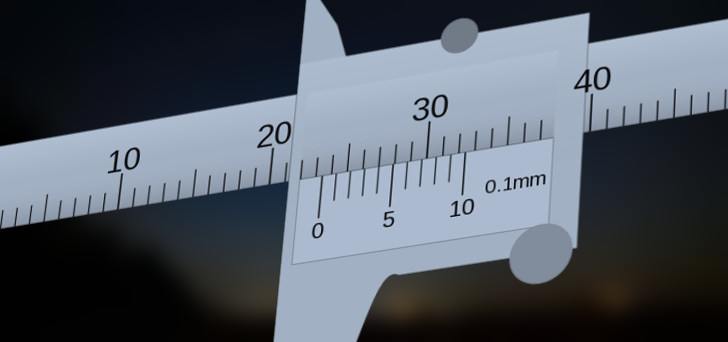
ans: {"value": 23.4, "unit": "mm"}
